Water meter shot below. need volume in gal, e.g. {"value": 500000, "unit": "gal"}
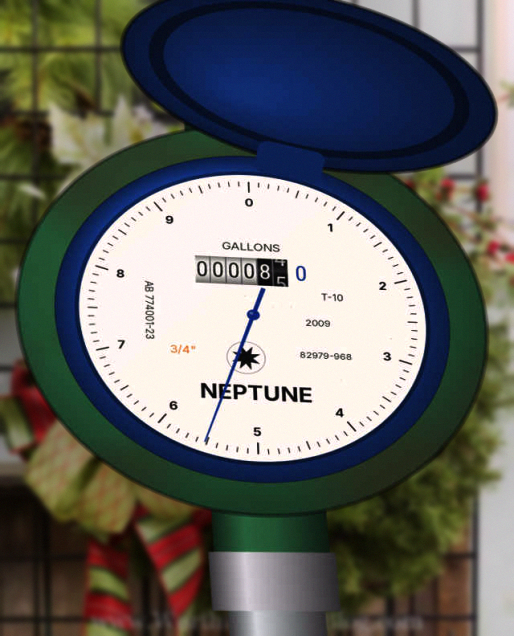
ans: {"value": 845.5, "unit": "gal"}
